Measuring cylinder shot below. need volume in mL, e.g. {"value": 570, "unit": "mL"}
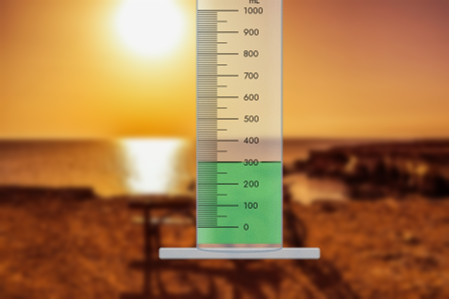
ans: {"value": 300, "unit": "mL"}
